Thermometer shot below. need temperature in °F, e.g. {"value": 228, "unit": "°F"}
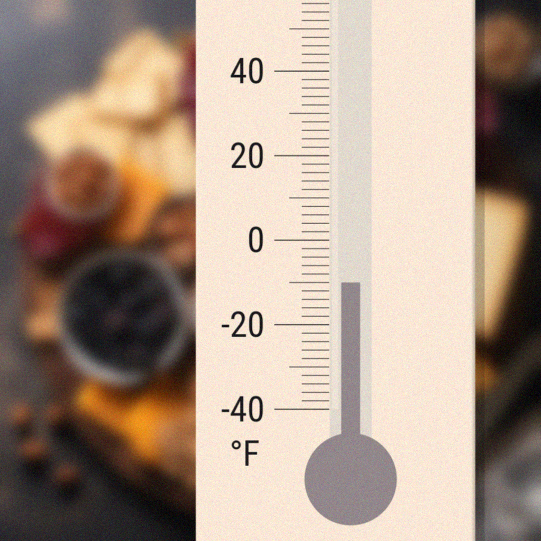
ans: {"value": -10, "unit": "°F"}
